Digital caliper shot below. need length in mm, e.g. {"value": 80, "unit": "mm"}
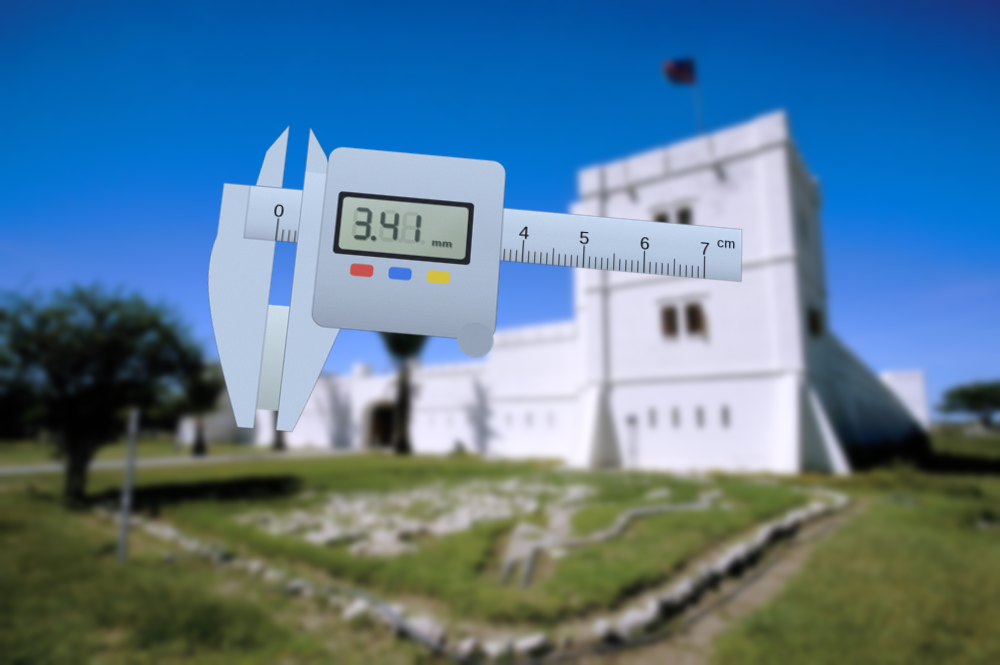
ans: {"value": 3.41, "unit": "mm"}
